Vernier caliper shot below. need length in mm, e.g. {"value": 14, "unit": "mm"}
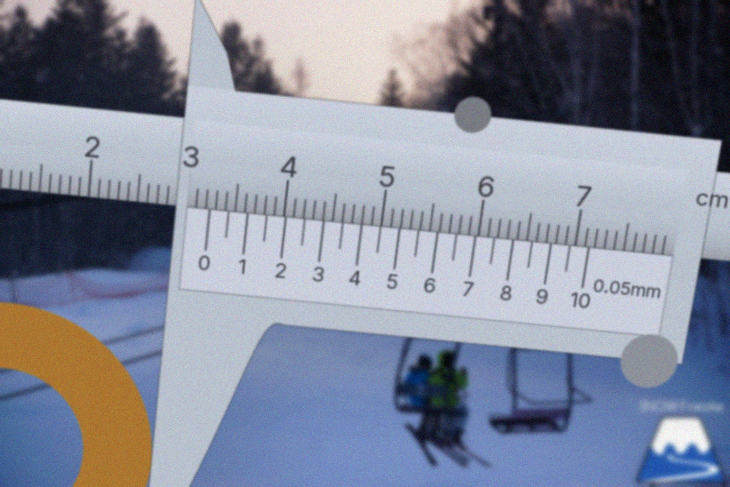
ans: {"value": 32.4, "unit": "mm"}
